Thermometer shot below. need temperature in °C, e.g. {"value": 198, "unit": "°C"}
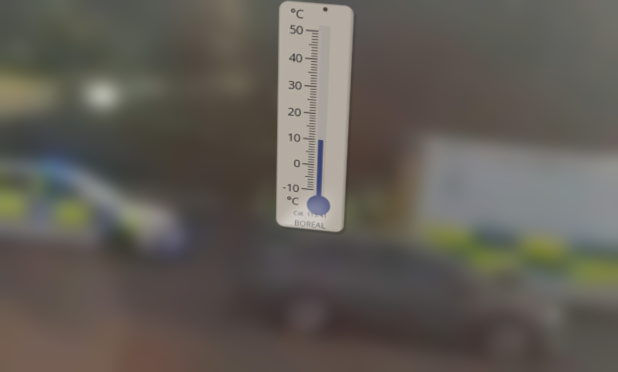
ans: {"value": 10, "unit": "°C"}
